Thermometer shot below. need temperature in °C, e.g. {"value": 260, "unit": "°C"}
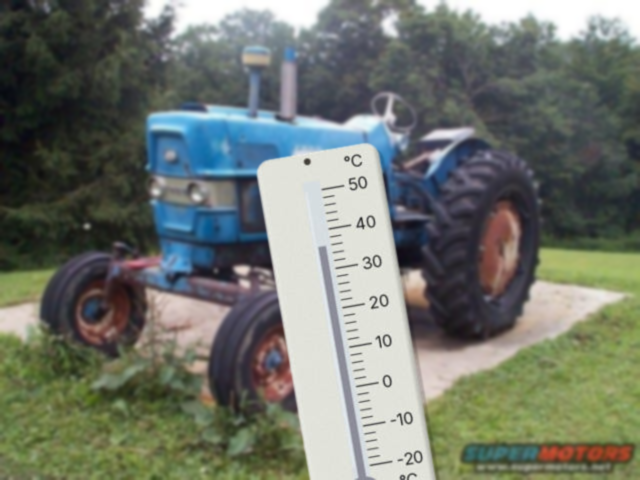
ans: {"value": 36, "unit": "°C"}
